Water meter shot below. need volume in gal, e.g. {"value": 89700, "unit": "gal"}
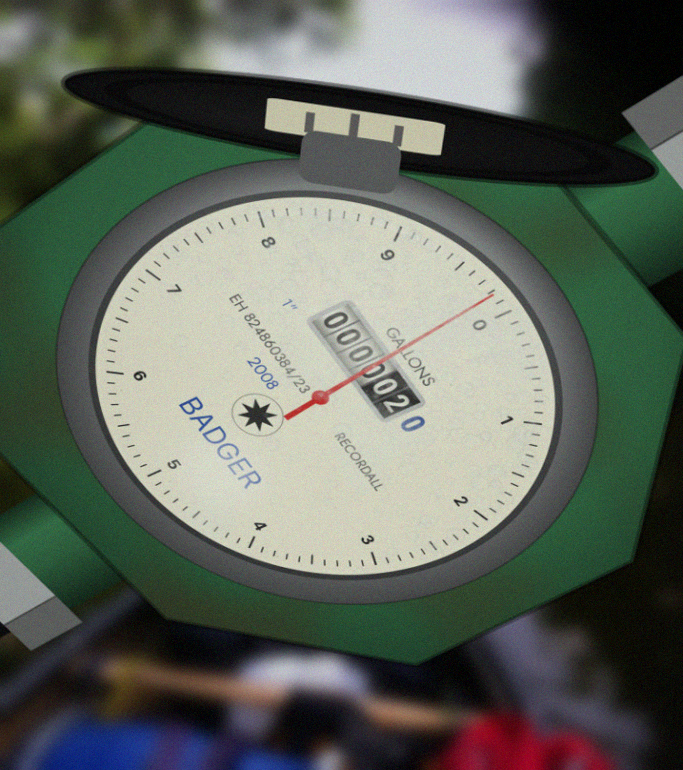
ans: {"value": 19.8, "unit": "gal"}
